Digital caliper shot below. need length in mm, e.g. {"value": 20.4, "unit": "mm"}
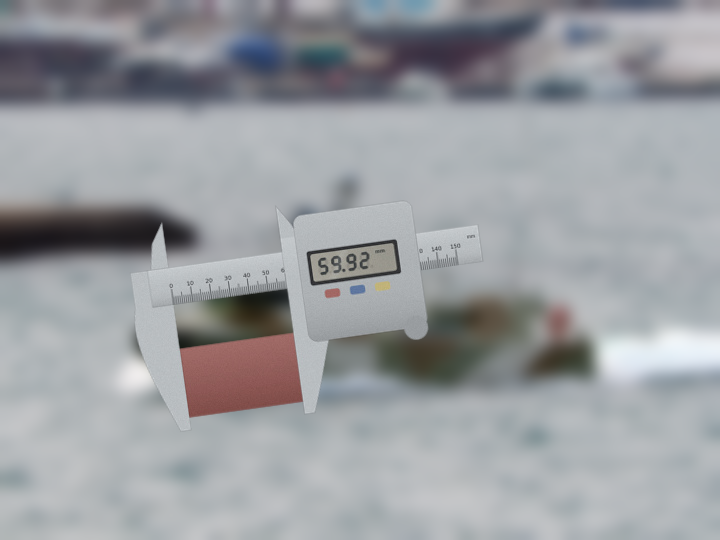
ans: {"value": 59.92, "unit": "mm"}
